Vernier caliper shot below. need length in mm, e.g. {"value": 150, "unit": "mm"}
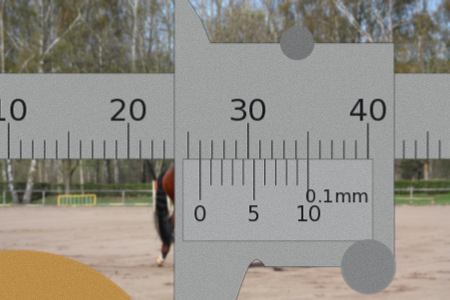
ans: {"value": 26.0, "unit": "mm"}
